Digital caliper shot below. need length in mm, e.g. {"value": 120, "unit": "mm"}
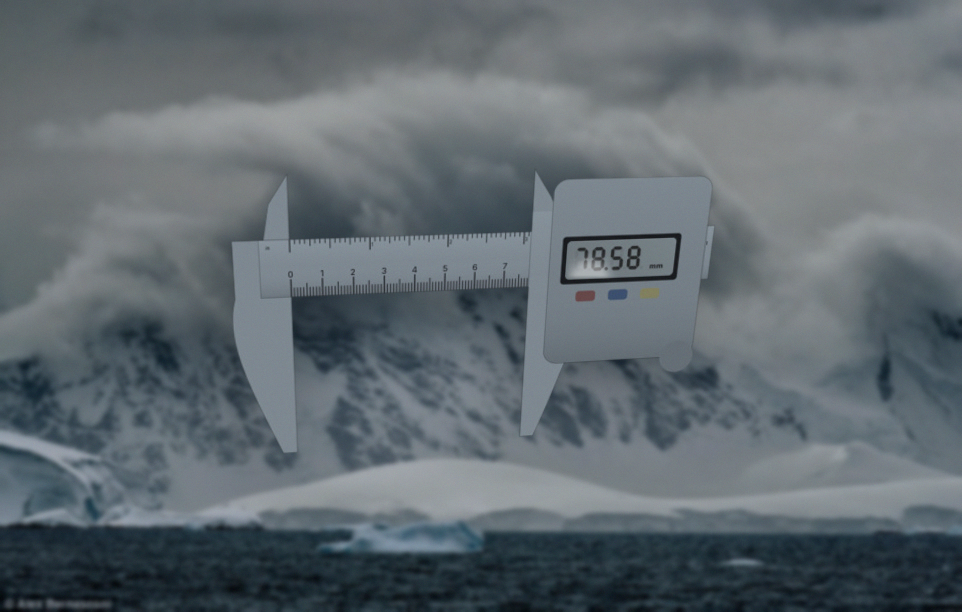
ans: {"value": 78.58, "unit": "mm"}
